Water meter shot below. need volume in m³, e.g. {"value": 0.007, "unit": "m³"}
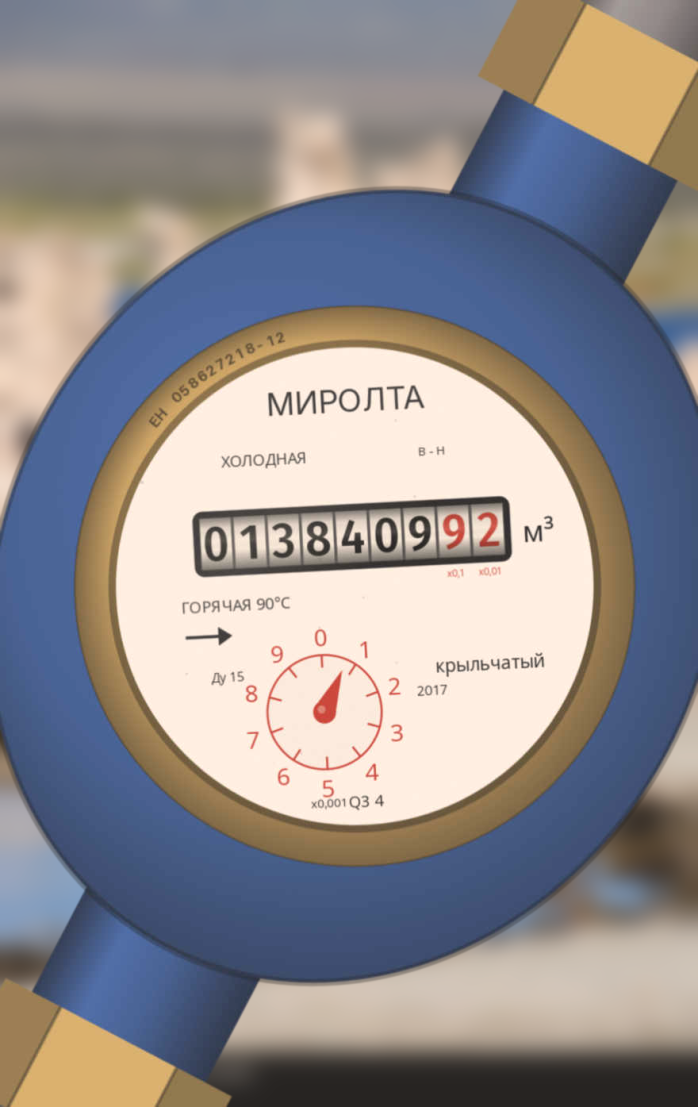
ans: {"value": 138409.920, "unit": "m³"}
